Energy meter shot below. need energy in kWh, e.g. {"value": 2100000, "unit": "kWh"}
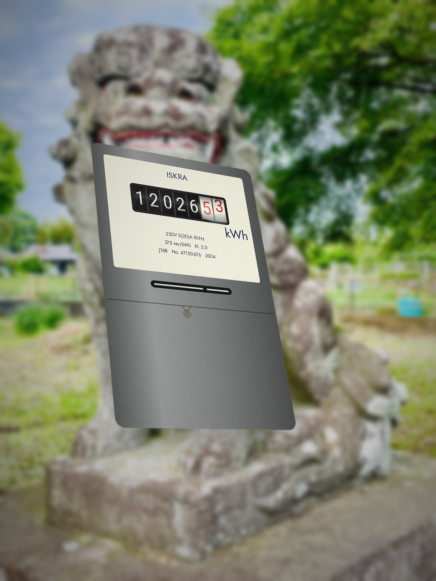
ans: {"value": 12026.53, "unit": "kWh"}
